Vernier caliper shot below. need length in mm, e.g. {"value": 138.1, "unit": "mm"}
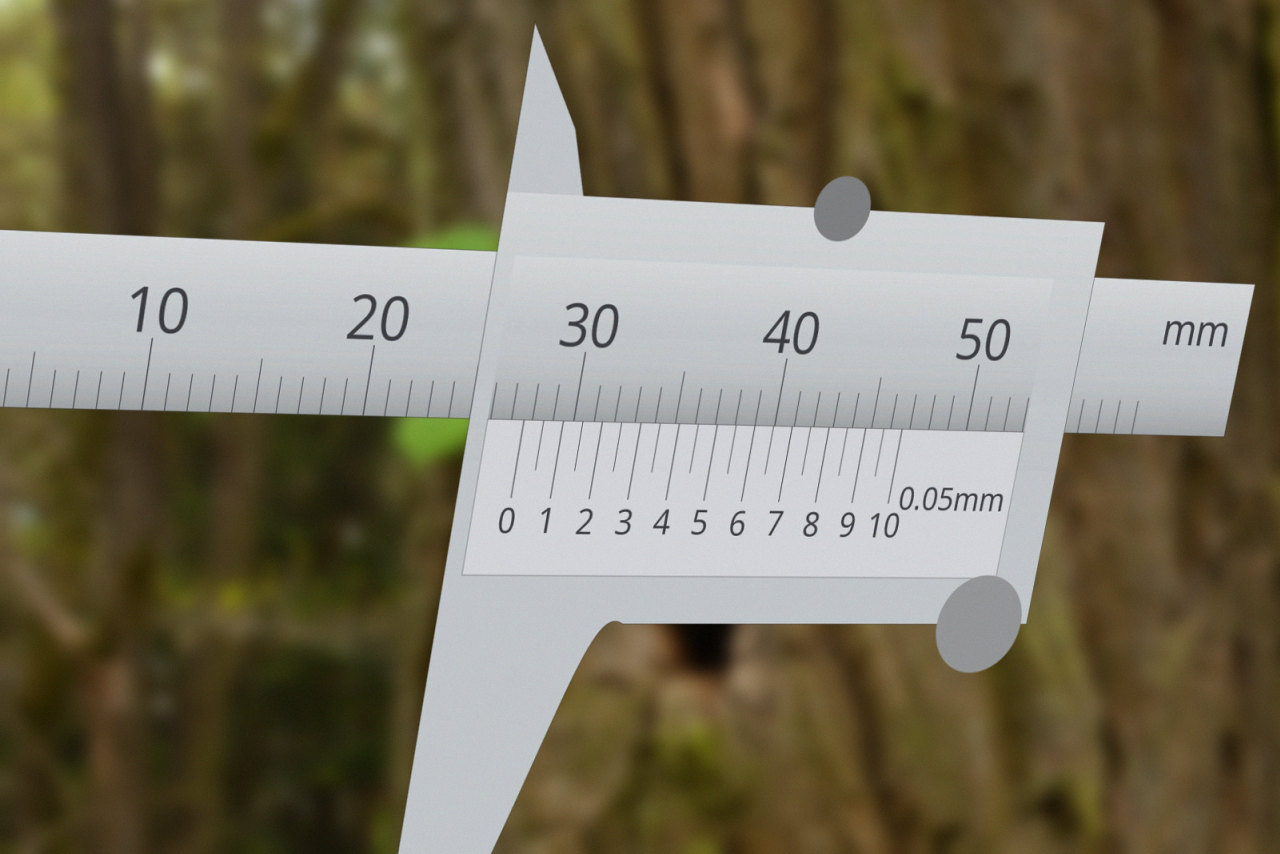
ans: {"value": 27.6, "unit": "mm"}
